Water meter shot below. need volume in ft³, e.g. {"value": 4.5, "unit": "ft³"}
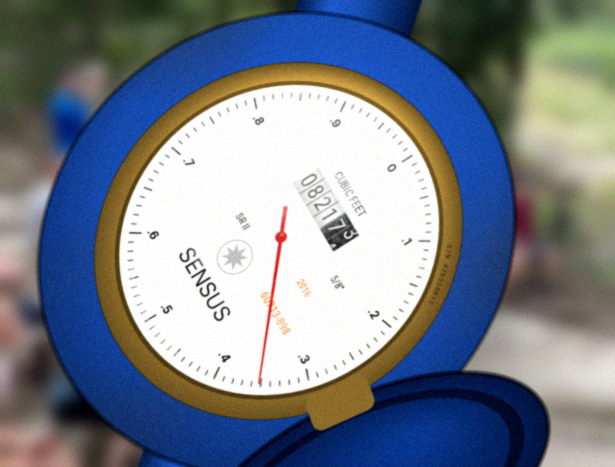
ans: {"value": 82173.35, "unit": "ft³"}
